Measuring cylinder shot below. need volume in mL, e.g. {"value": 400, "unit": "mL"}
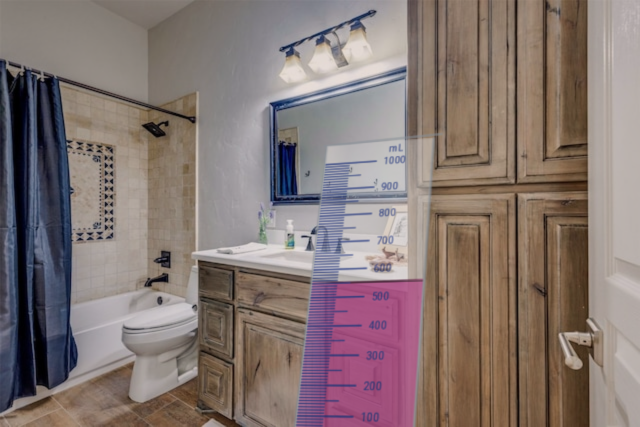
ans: {"value": 550, "unit": "mL"}
